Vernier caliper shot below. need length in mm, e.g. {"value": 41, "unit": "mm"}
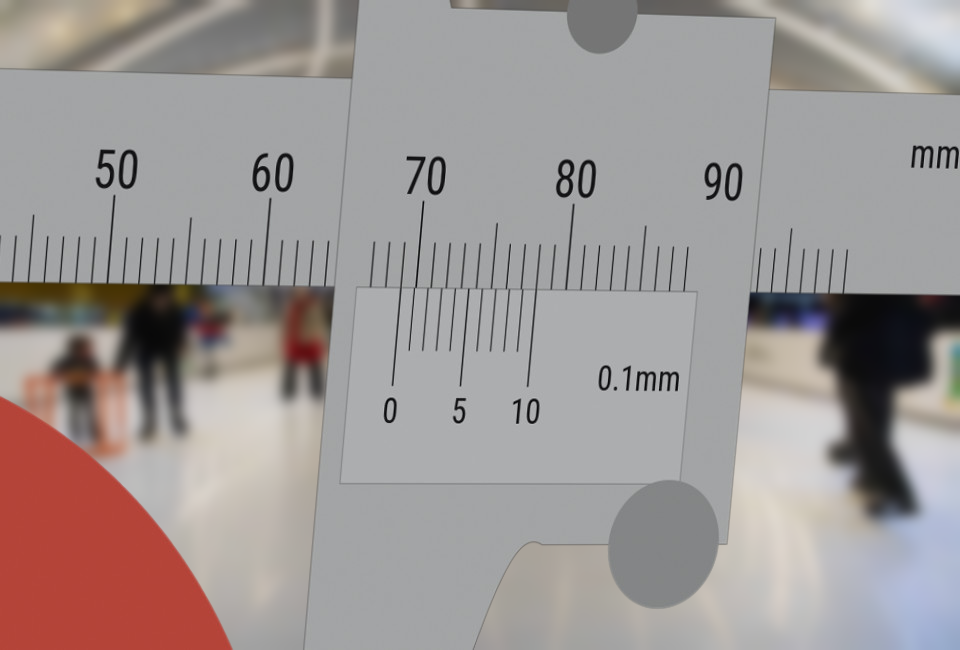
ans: {"value": 69.0, "unit": "mm"}
